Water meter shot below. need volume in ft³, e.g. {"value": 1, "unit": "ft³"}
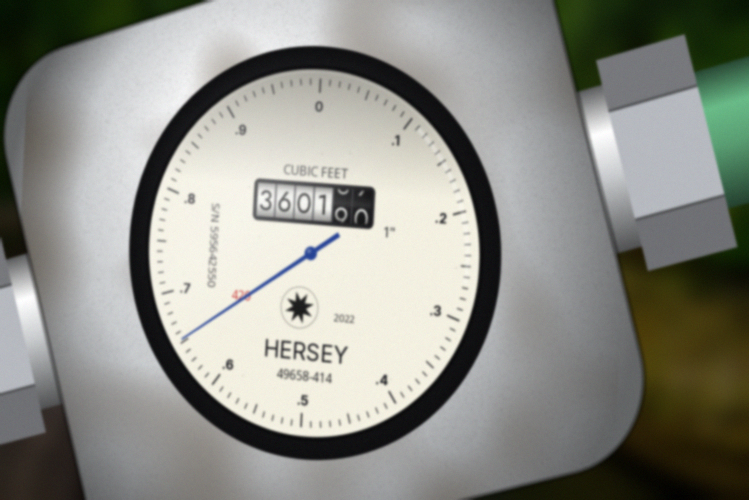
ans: {"value": 360189.65, "unit": "ft³"}
